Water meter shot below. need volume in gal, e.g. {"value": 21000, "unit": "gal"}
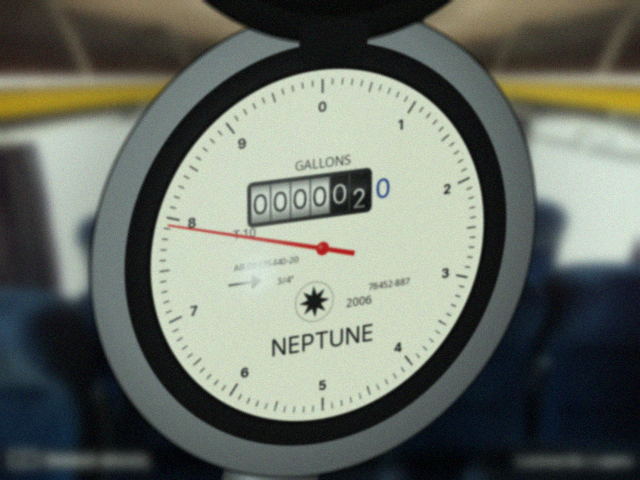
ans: {"value": 17.9, "unit": "gal"}
